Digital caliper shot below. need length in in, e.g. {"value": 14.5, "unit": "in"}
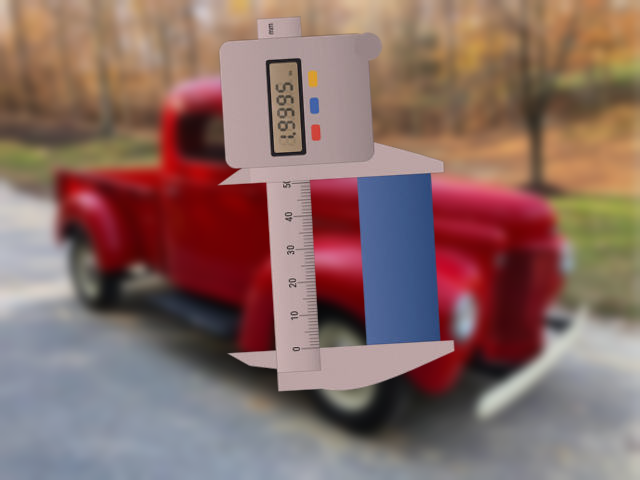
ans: {"value": 1.9995, "unit": "in"}
